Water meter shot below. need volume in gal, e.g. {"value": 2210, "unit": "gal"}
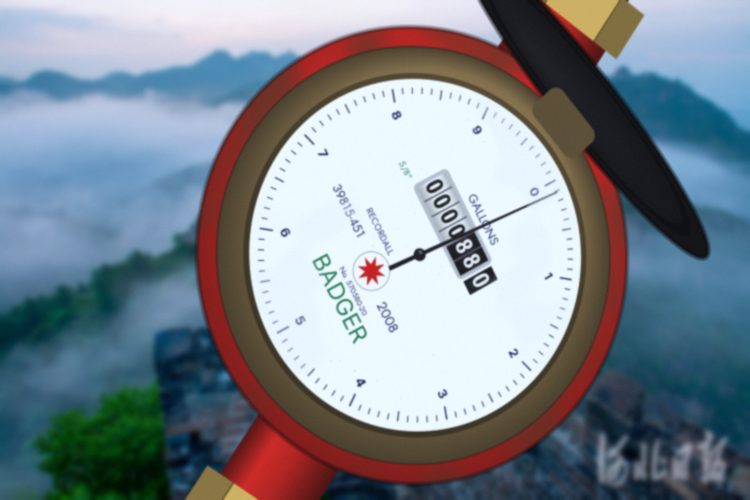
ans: {"value": 880.1, "unit": "gal"}
